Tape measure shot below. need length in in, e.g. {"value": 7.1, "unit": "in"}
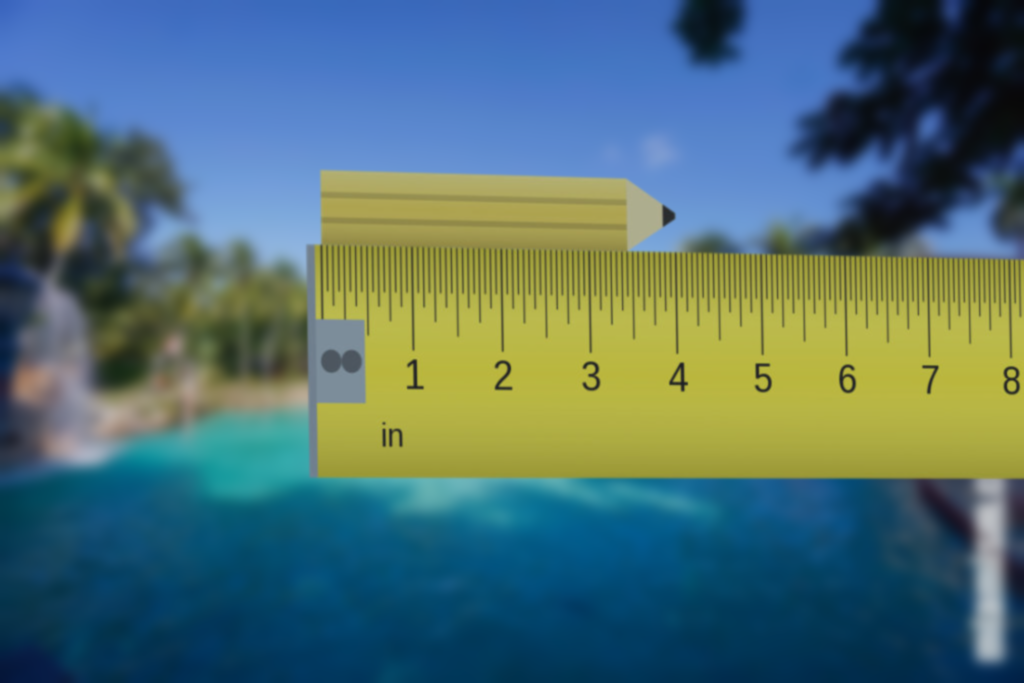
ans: {"value": 4, "unit": "in"}
